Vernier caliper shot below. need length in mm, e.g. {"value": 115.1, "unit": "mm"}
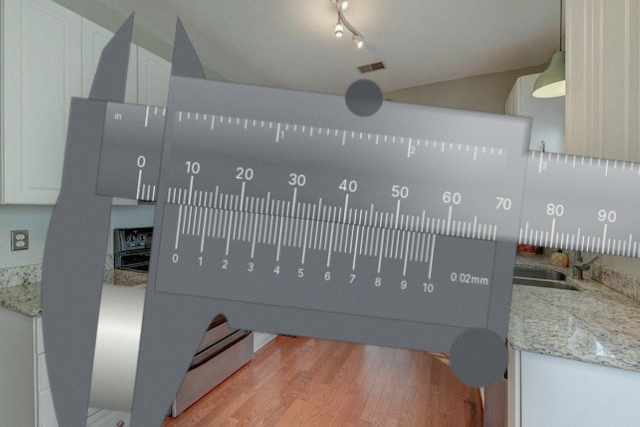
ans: {"value": 8.5, "unit": "mm"}
